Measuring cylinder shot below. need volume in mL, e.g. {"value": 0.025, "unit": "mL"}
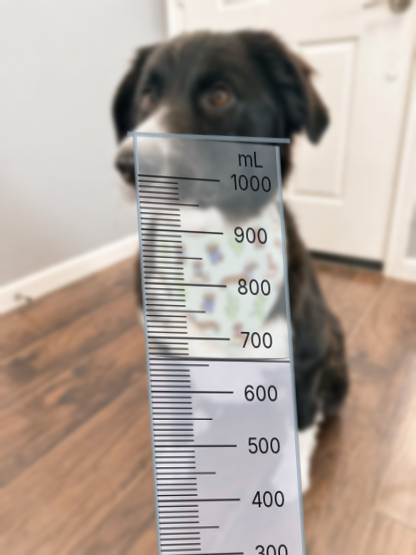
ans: {"value": 660, "unit": "mL"}
